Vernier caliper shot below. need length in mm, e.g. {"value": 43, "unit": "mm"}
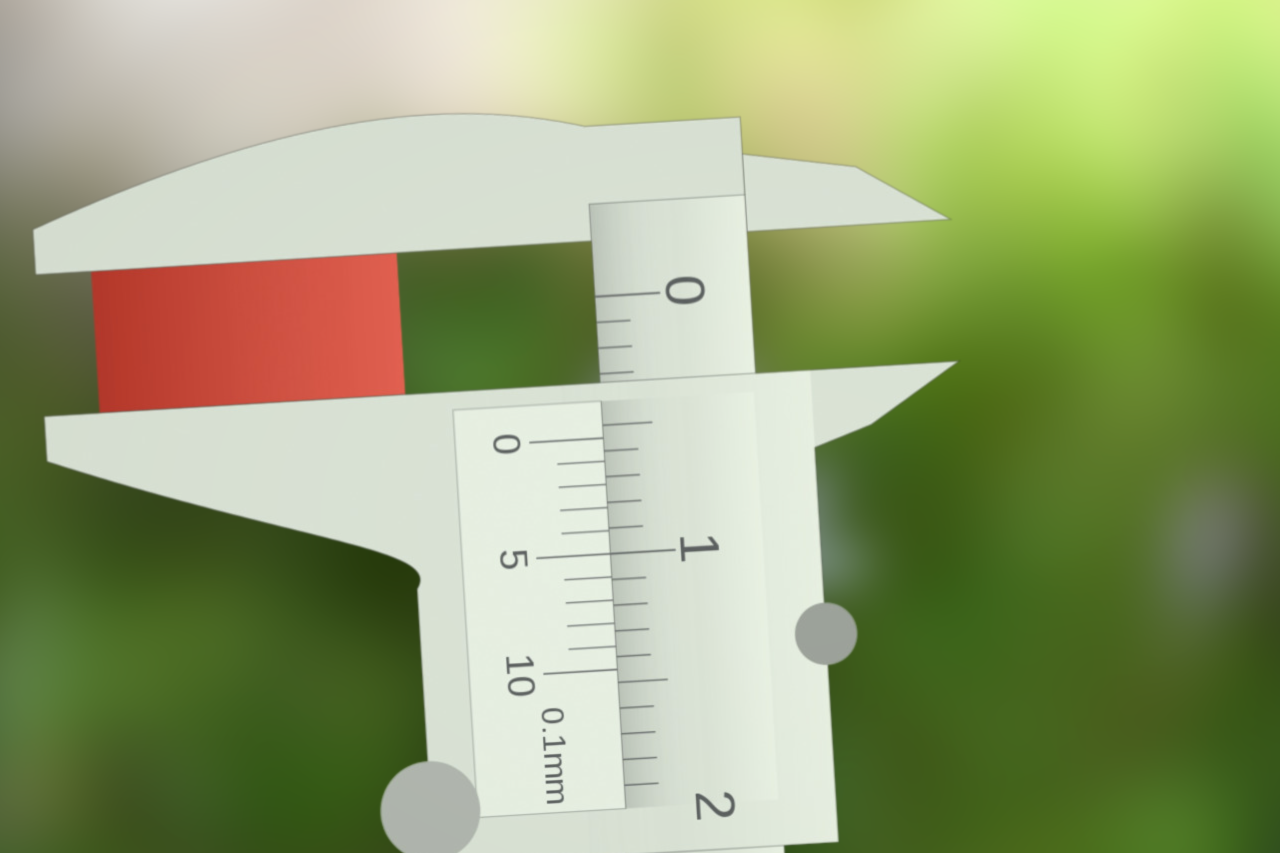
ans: {"value": 5.5, "unit": "mm"}
